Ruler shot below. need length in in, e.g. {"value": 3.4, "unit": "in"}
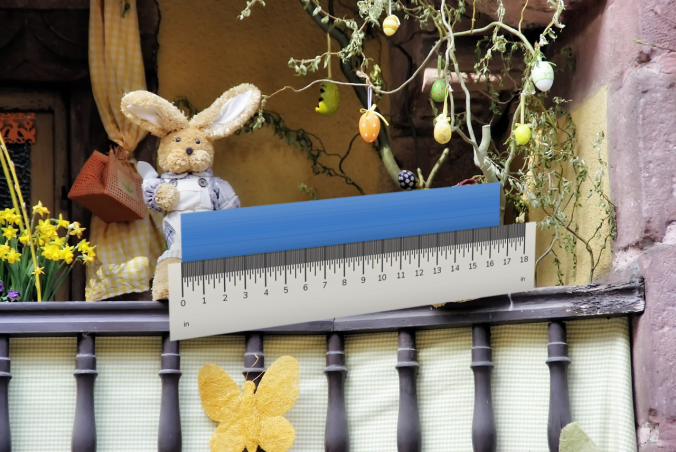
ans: {"value": 16.5, "unit": "in"}
